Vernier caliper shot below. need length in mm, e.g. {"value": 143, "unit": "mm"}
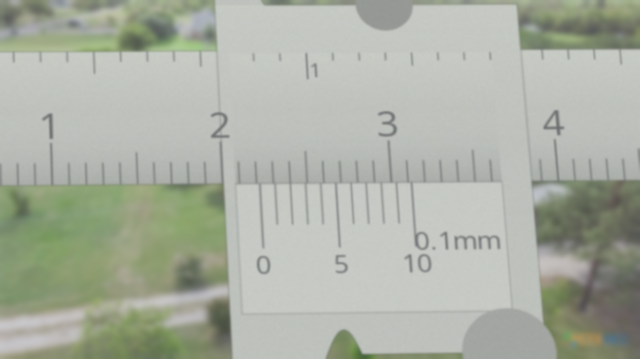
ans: {"value": 22.2, "unit": "mm"}
